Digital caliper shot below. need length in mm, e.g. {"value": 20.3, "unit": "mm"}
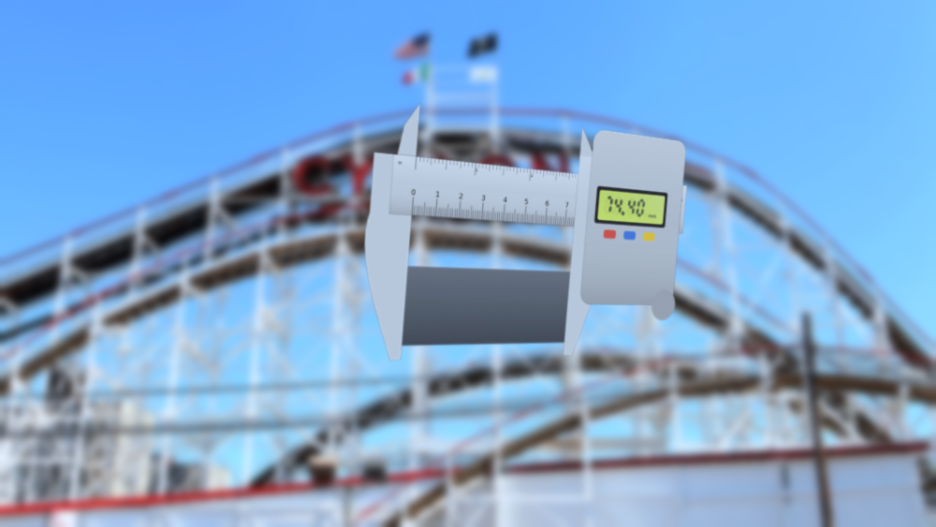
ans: {"value": 74.40, "unit": "mm"}
